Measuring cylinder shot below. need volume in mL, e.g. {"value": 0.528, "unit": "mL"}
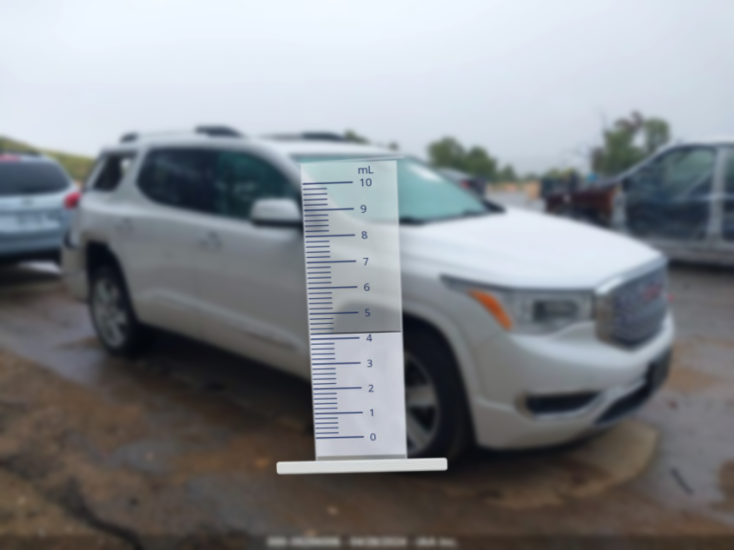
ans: {"value": 4.2, "unit": "mL"}
